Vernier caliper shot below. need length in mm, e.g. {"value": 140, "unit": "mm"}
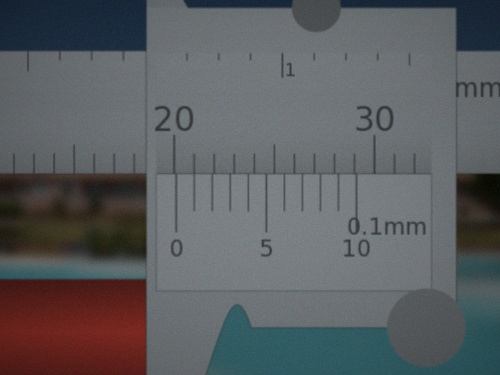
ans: {"value": 20.1, "unit": "mm"}
